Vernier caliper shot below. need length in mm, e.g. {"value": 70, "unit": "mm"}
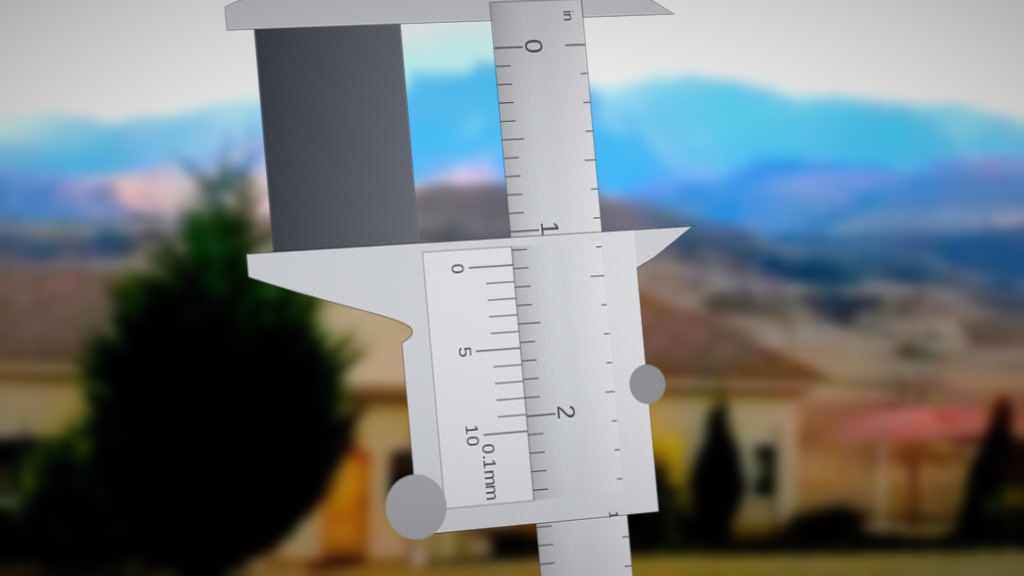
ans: {"value": 11.8, "unit": "mm"}
